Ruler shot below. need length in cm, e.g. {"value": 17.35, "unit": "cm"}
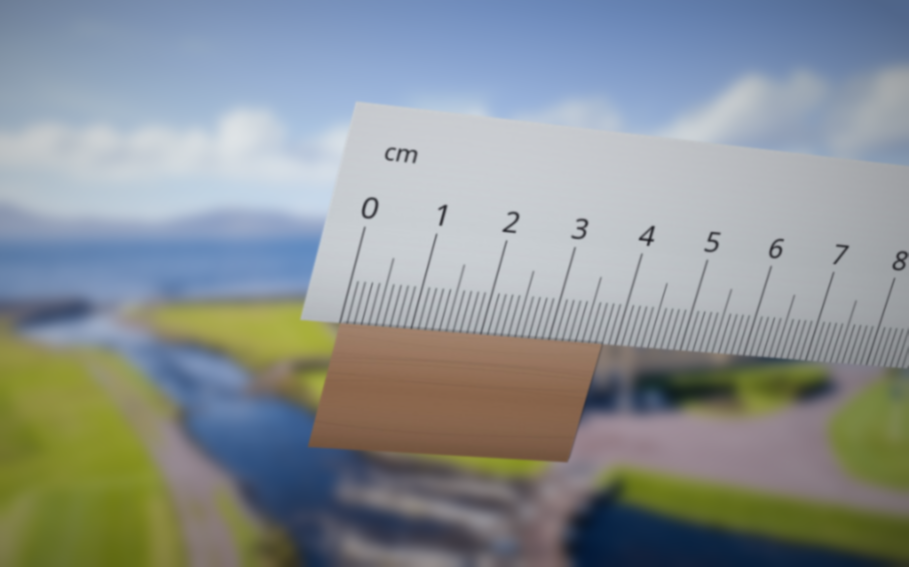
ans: {"value": 3.8, "unit": "cm"}
